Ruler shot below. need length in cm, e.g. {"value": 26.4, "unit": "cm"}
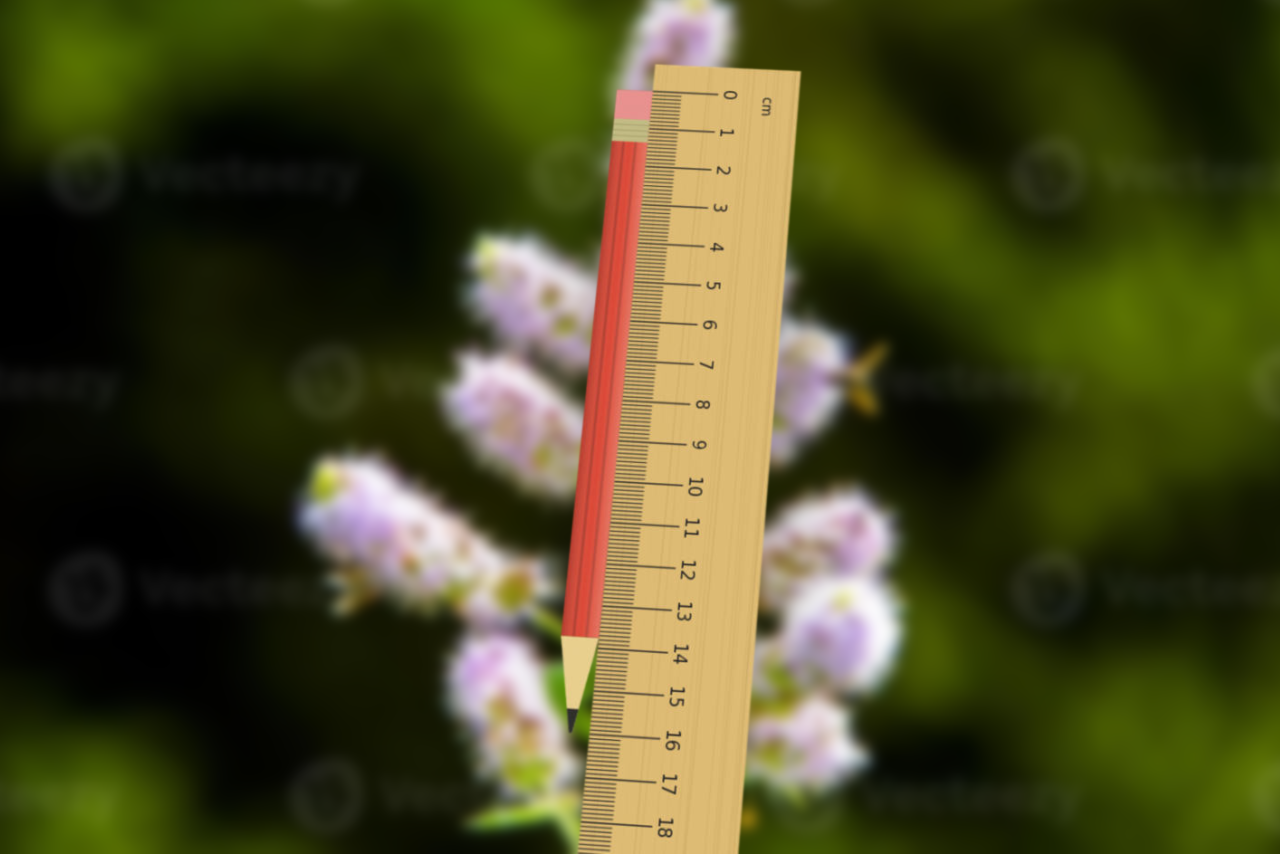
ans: {"value": 16, "unit": "cm"}
